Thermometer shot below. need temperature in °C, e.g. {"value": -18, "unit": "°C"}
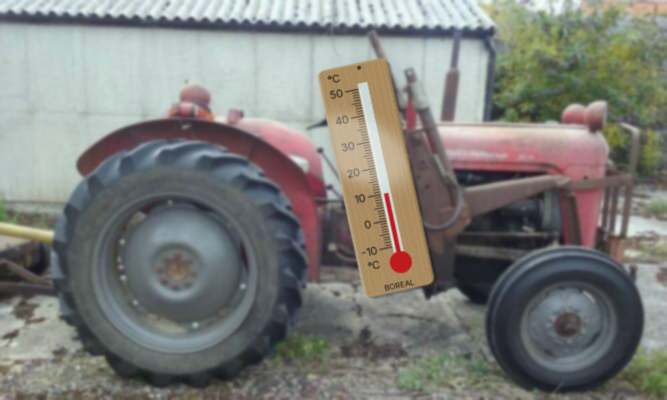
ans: {"value": 10, "unit": "°C"}
